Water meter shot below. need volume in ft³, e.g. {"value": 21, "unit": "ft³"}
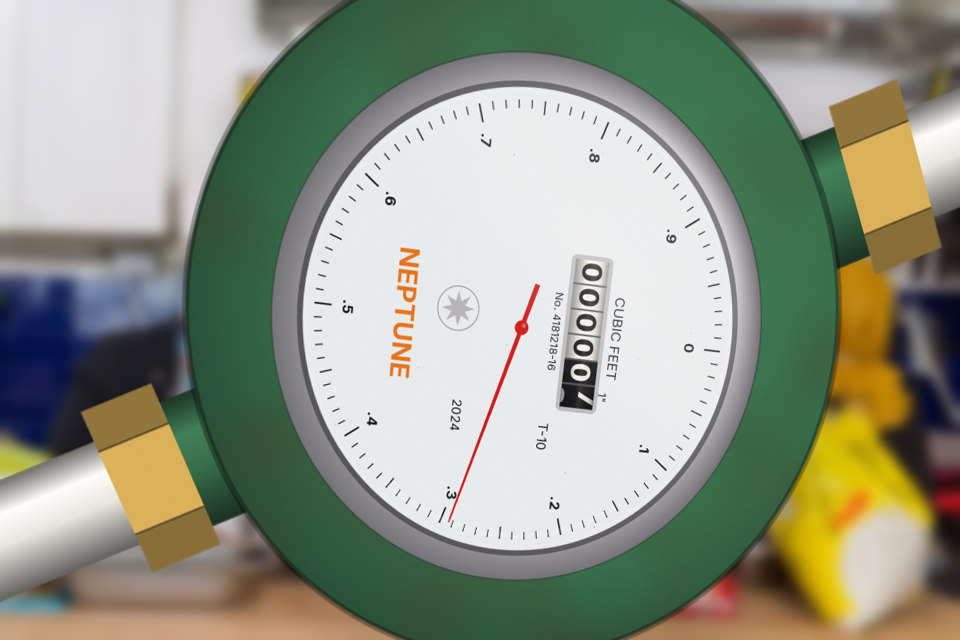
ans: {"value": 7.29, "unit": "ft³"}
